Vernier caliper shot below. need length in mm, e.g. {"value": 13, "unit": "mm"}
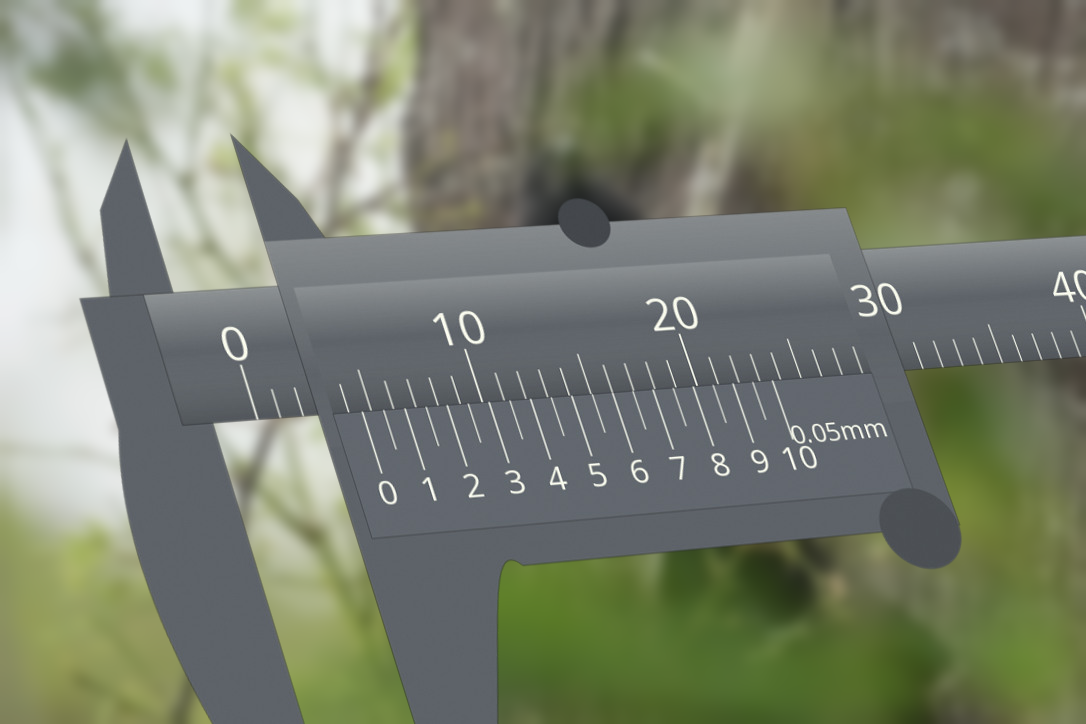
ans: {"value": 4.6, "unit": "mm"}
